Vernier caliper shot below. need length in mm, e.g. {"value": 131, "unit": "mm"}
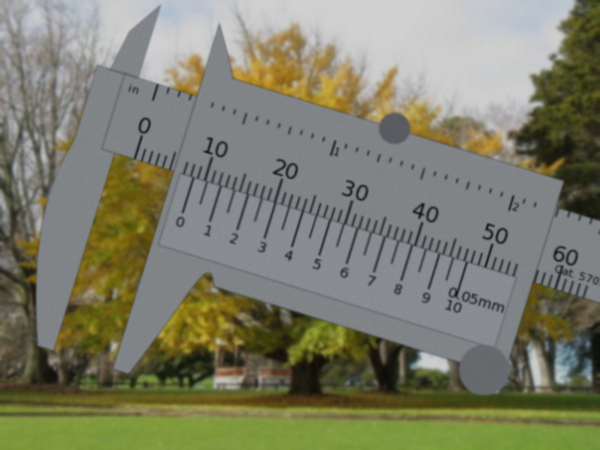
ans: {"value": 8.4, "unit": "mm"}
